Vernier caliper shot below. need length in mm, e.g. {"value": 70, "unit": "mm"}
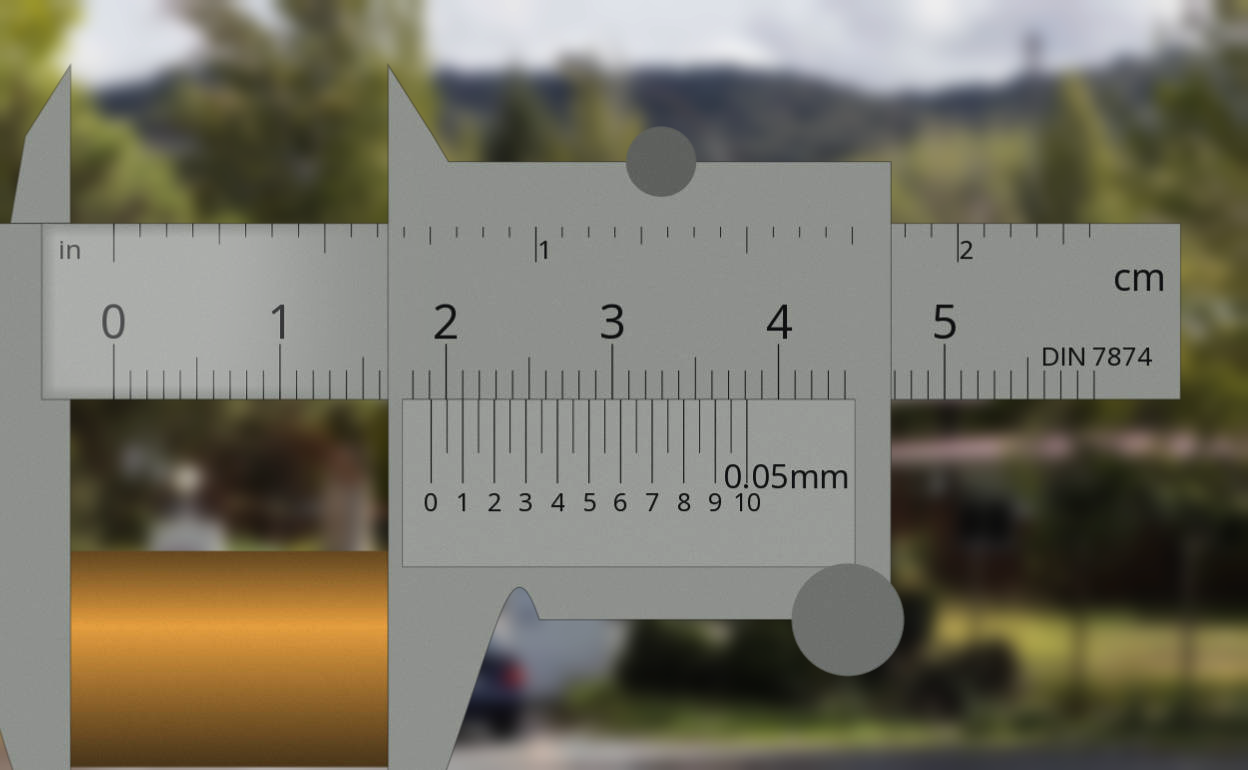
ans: {"value": 19.1, "unit": "mm"}
